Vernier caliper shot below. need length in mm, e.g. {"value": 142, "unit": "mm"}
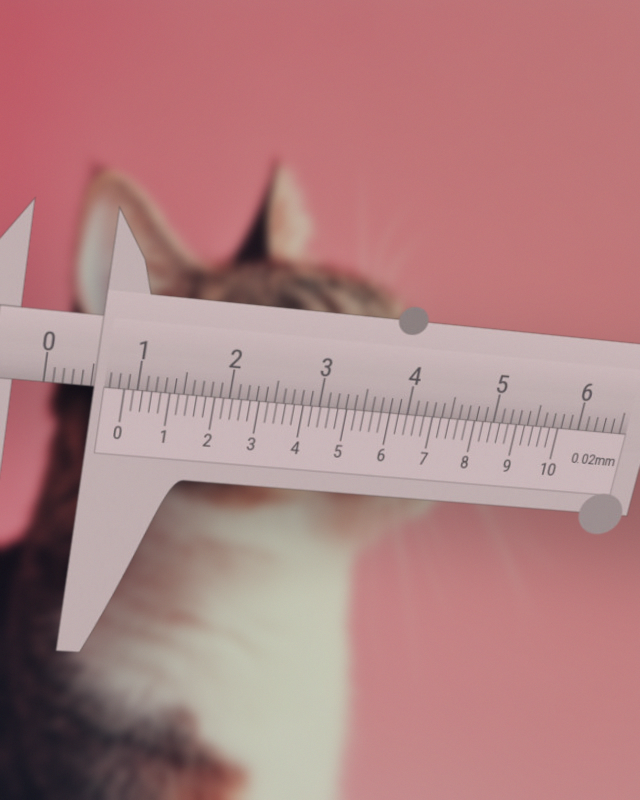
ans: {"value": 8.6, "unit": "mm"}
